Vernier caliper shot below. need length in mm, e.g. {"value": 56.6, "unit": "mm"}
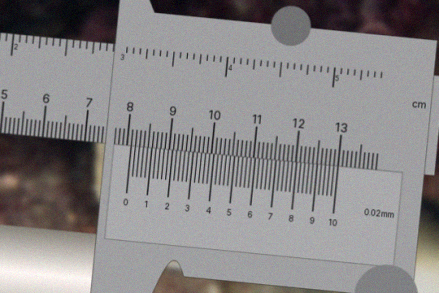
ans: {"value": 81.0, "unit": "mm"}
